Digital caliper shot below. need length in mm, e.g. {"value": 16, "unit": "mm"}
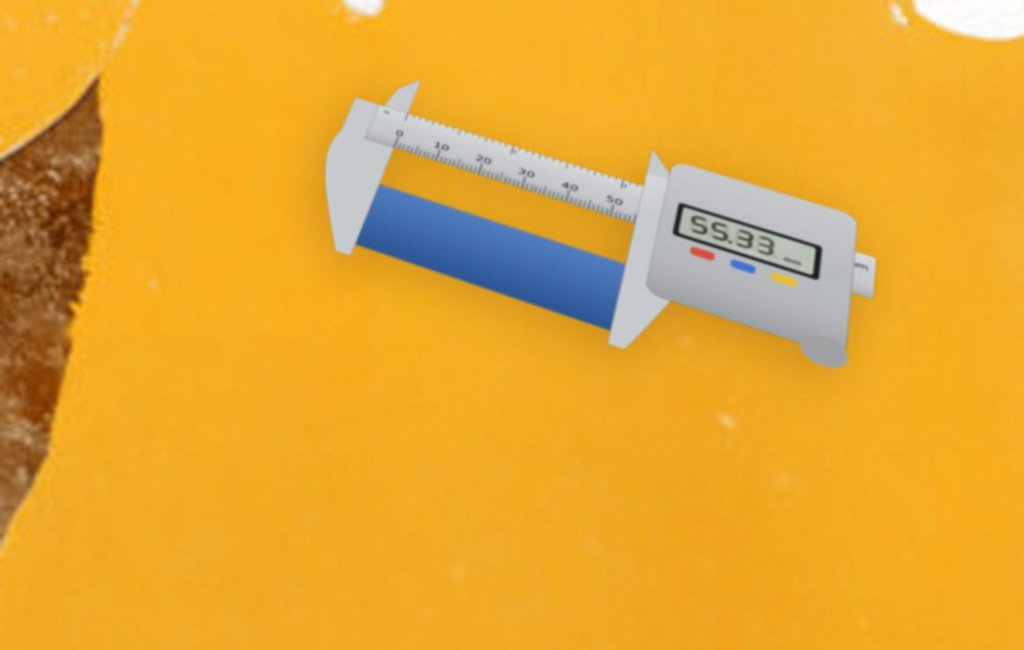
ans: {"value": 55.33, "unit": "mm"}
